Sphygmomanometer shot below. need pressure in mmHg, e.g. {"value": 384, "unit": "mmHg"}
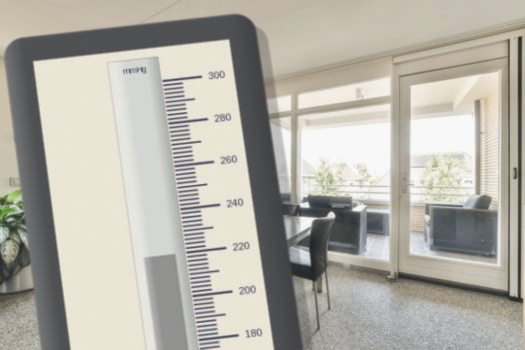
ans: {"value": 220, "unit": "mmHg"}
